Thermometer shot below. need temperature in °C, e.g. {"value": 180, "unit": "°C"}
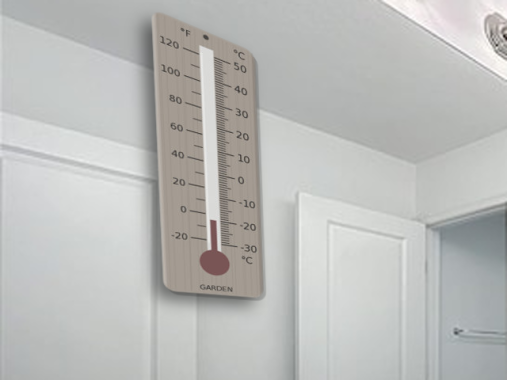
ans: {"value": -20, "unit": "°C"}
